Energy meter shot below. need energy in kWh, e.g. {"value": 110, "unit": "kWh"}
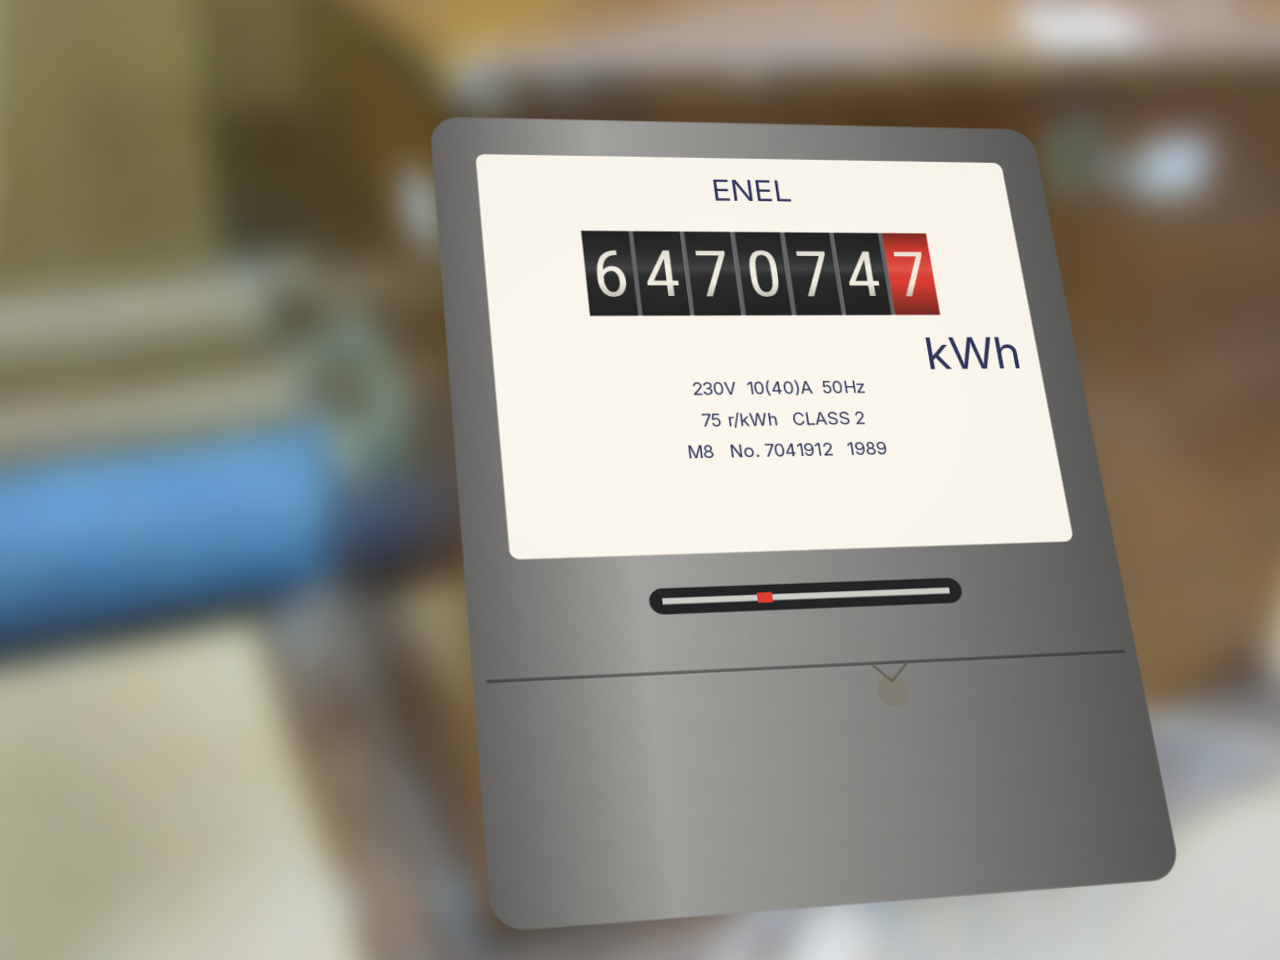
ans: {"value": 647074.7, "unit": "kWh"}
